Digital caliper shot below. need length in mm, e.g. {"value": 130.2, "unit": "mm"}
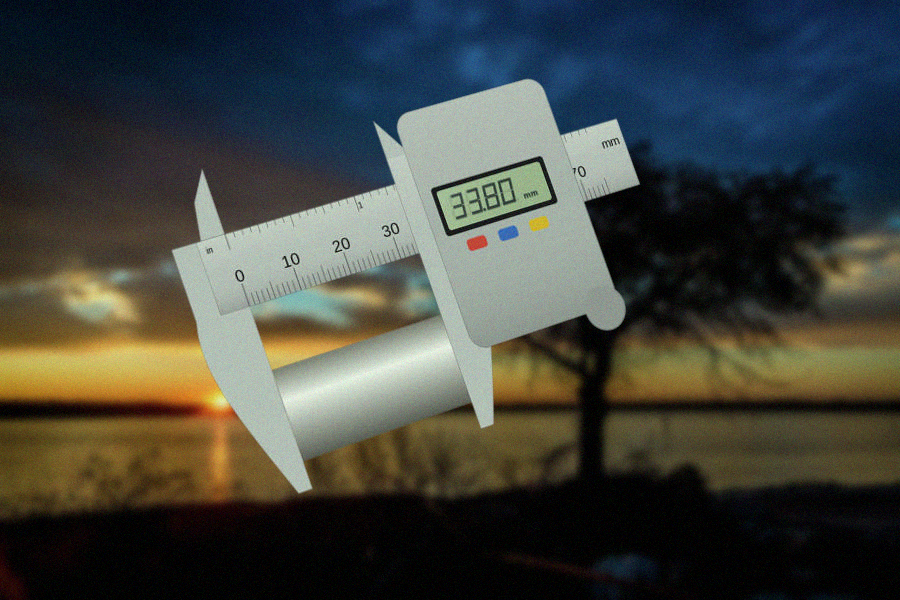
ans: {"value": 33.80, "unit": "mm"}
